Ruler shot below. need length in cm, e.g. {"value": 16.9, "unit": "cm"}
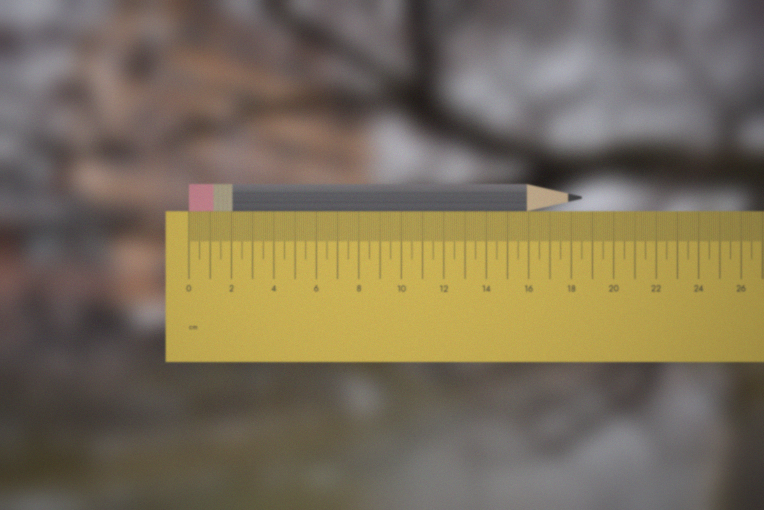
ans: {"value": 18.5, "unit": "cm"}
